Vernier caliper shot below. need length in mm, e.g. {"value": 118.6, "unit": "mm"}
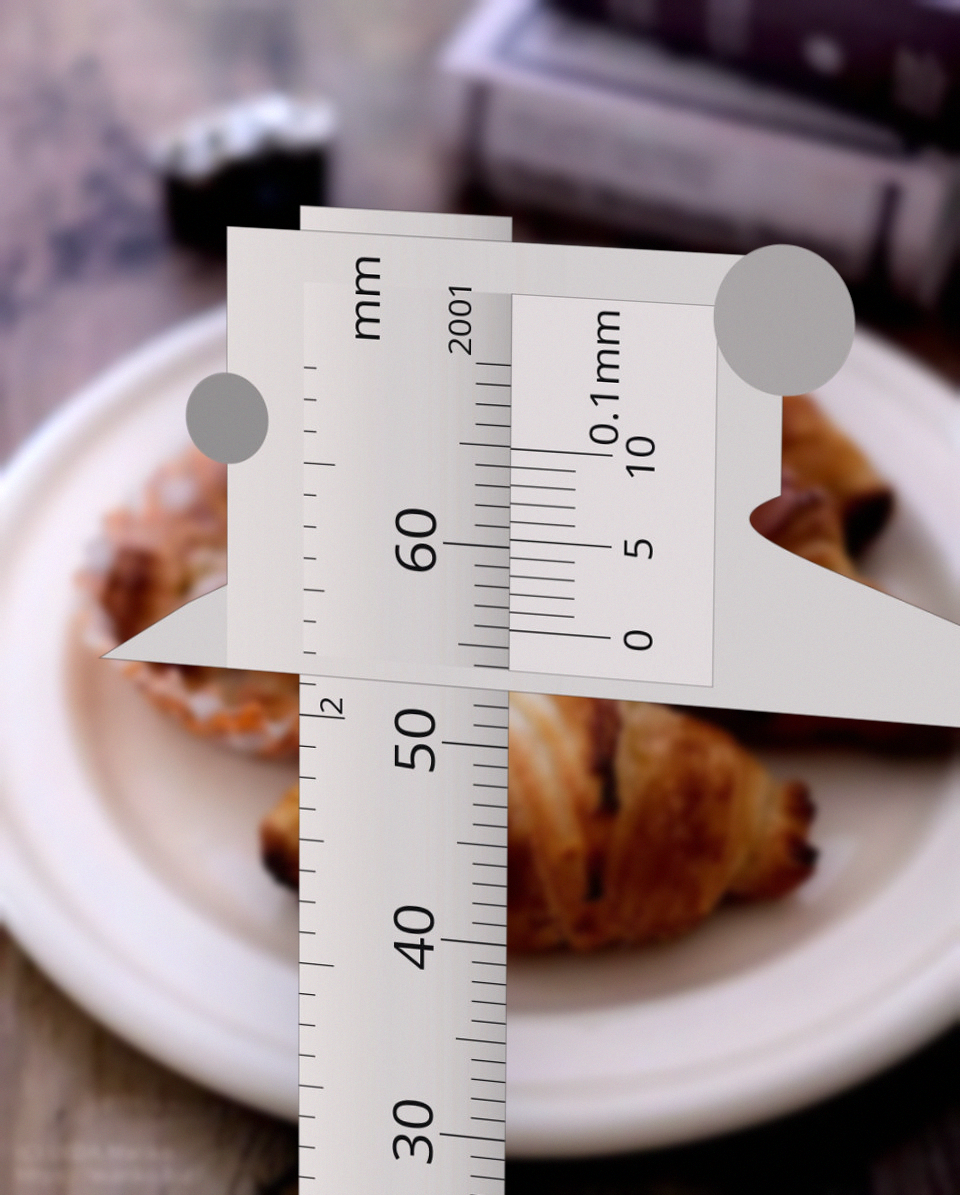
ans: {"value": 55.9, "unit": "mm"}
